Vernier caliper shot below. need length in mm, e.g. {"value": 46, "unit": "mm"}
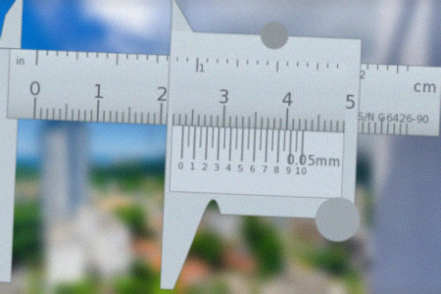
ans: {"value": 23.6, "unit": "mm"}
